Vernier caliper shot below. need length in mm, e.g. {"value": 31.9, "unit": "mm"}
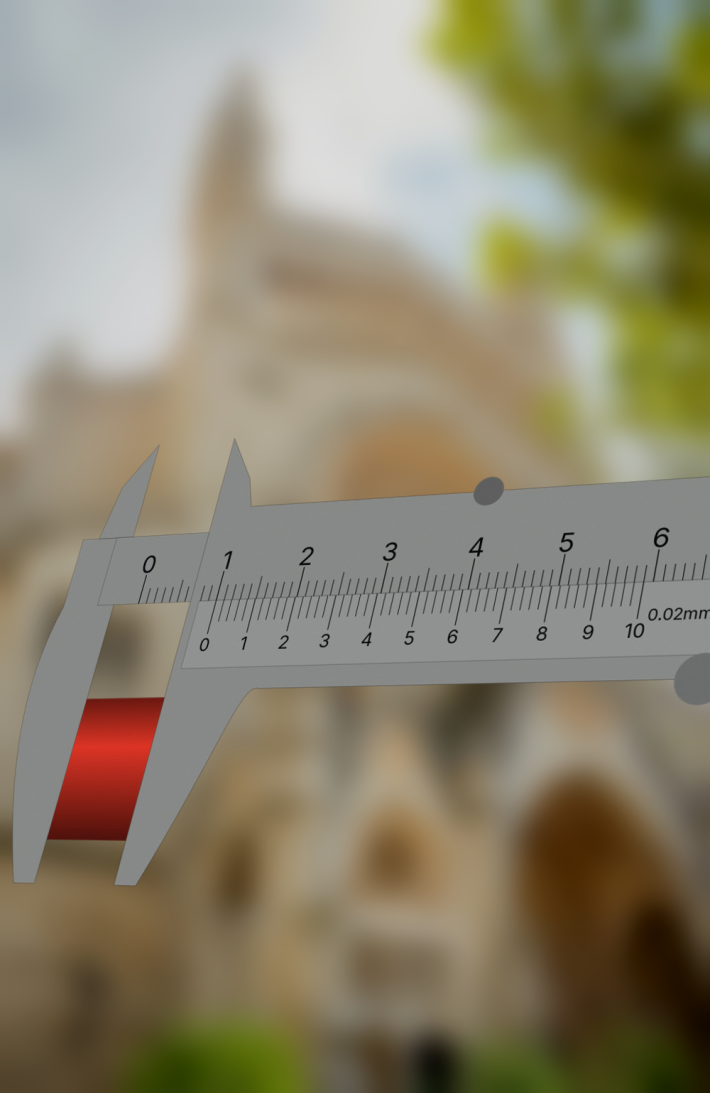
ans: {"value": 10.0, "unit": "mm"}
